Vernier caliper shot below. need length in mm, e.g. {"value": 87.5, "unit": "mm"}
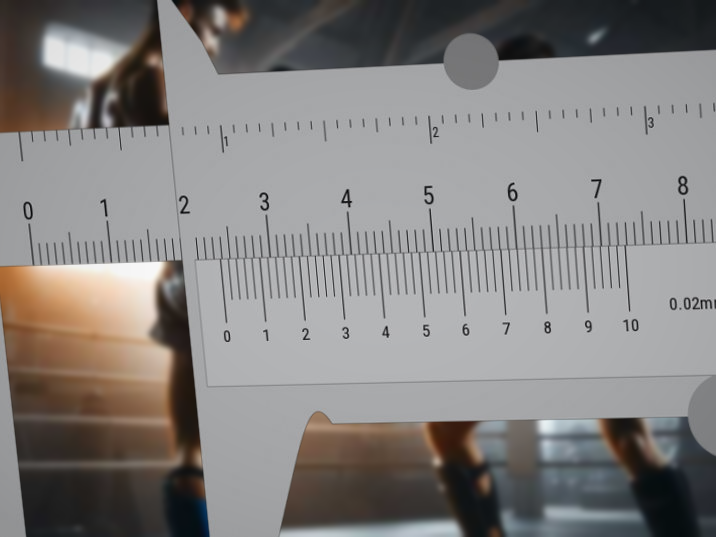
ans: {"value": 23.8, "unit": "mm"}
